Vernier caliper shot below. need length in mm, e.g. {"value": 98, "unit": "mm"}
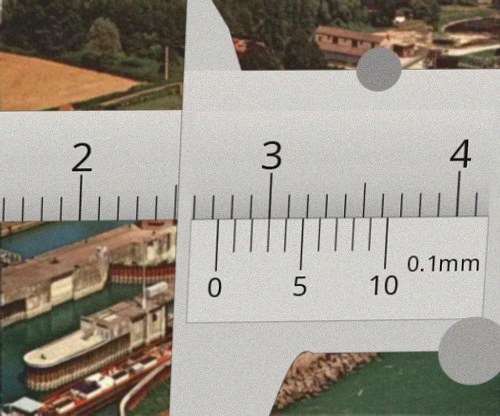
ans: {"value": 27.3, "unit": "mm"}
